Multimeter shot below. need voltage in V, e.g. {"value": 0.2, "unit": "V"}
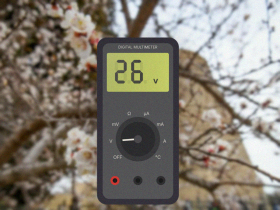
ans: {"value": 26, "unit": "V"}
